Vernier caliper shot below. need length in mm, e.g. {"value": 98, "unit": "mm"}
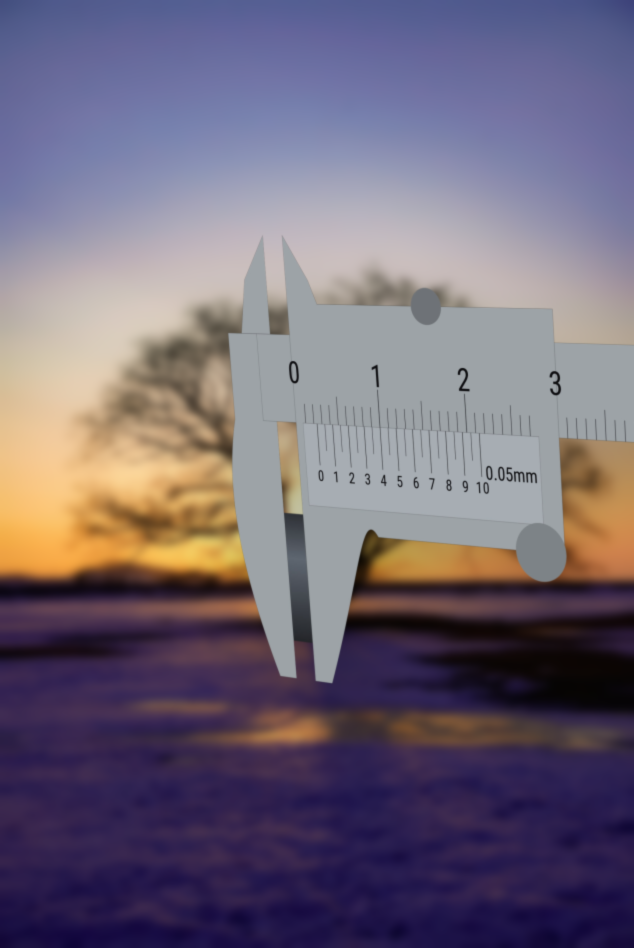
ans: {"value": 2.4, "unit": "mm"}
